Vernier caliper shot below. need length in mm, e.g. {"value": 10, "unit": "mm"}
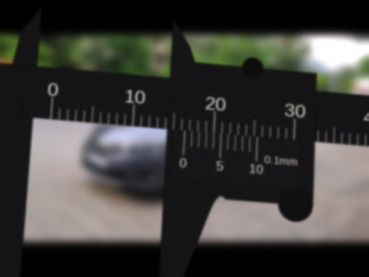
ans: {"value": 16.4, "unit": "mm"}
